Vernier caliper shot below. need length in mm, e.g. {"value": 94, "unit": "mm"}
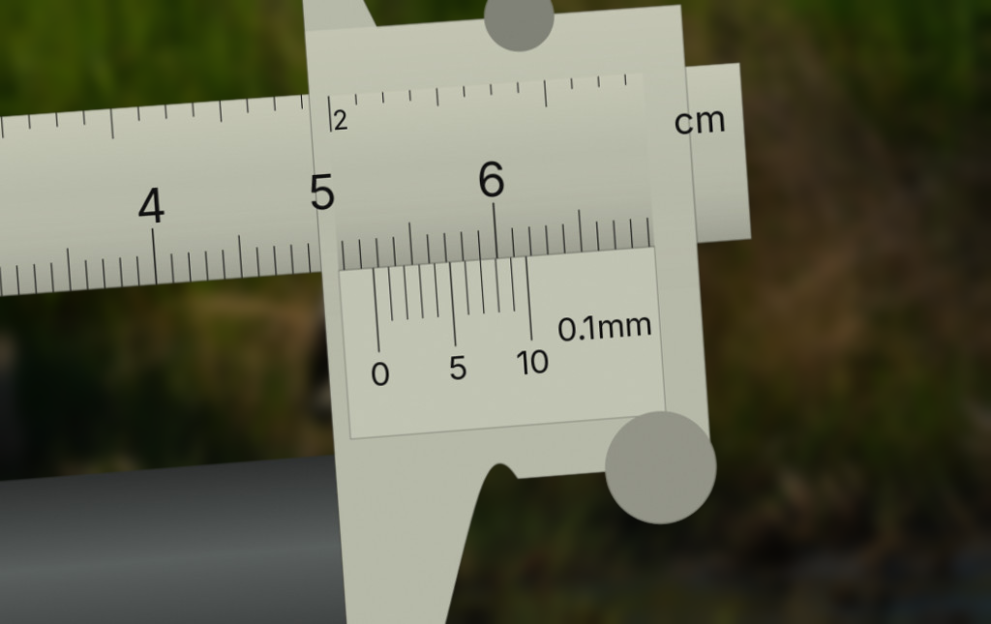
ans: {"value": 52.7, "unit": "mm"}
